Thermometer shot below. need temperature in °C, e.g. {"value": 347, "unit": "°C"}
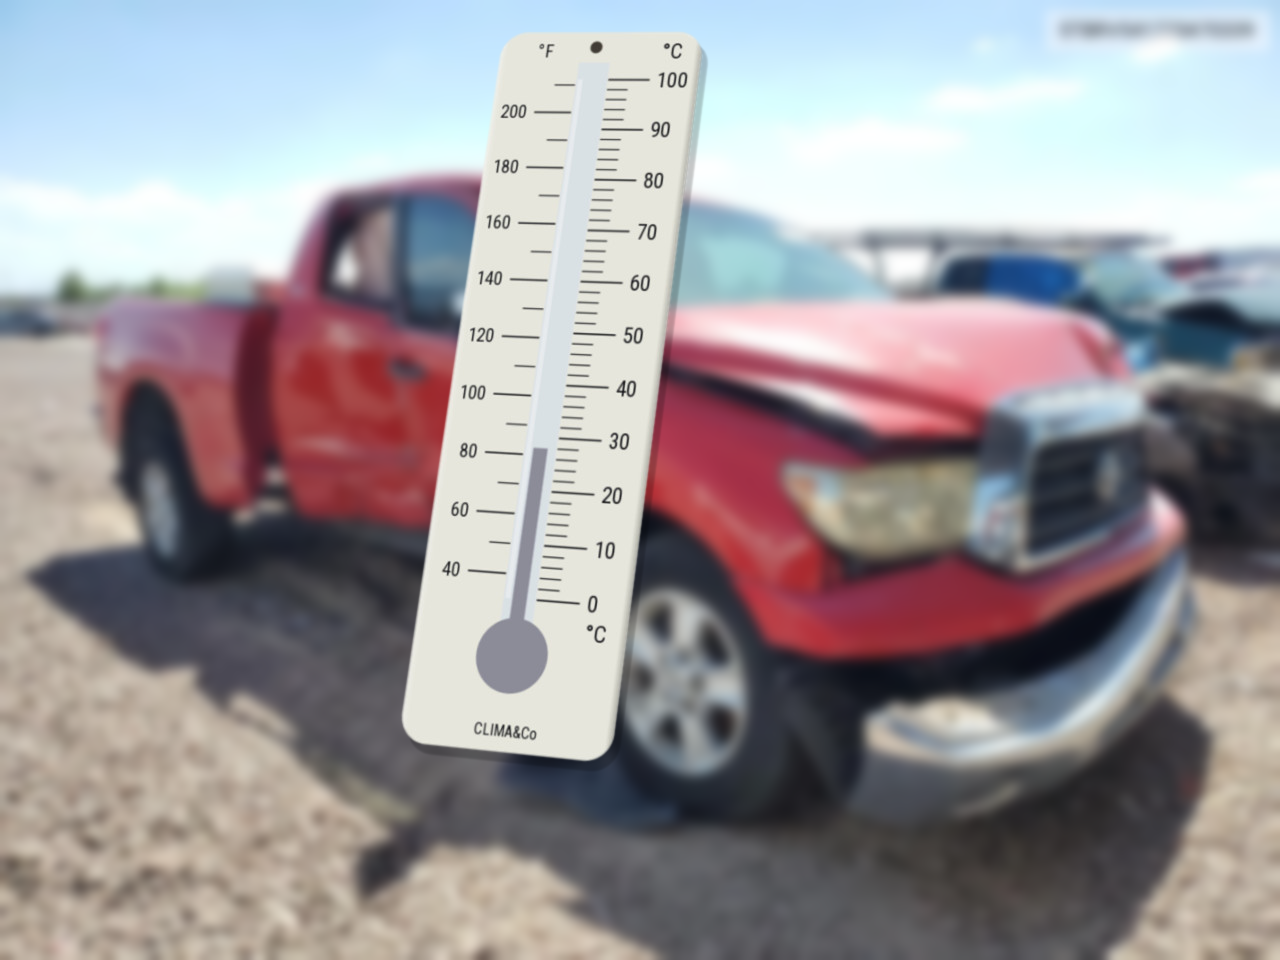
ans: {"value": 28, "unit": "°C"}
